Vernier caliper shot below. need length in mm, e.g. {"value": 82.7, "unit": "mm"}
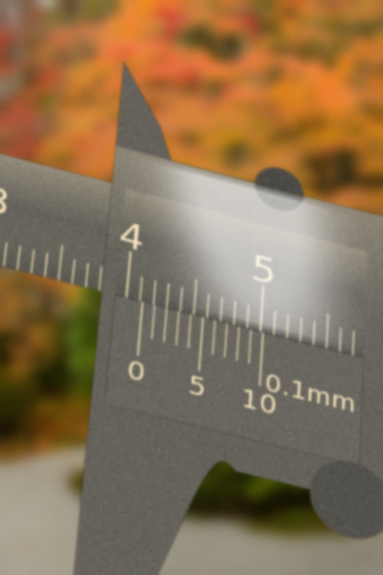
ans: {"value": 41.2, "unit": "mm"}
